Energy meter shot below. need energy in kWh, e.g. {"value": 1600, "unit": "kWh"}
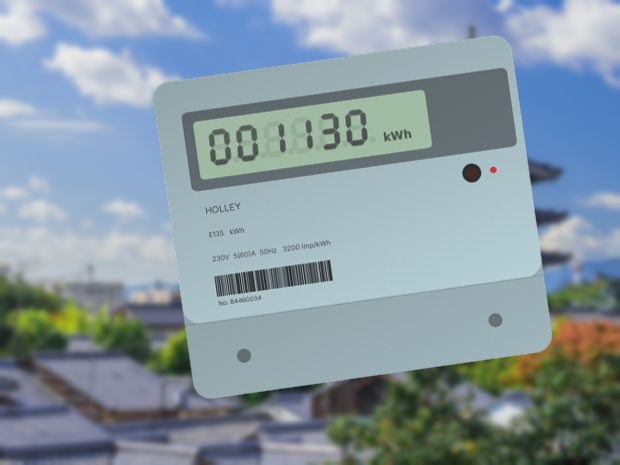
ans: {"value": 1130, "unit": "kWh"}
